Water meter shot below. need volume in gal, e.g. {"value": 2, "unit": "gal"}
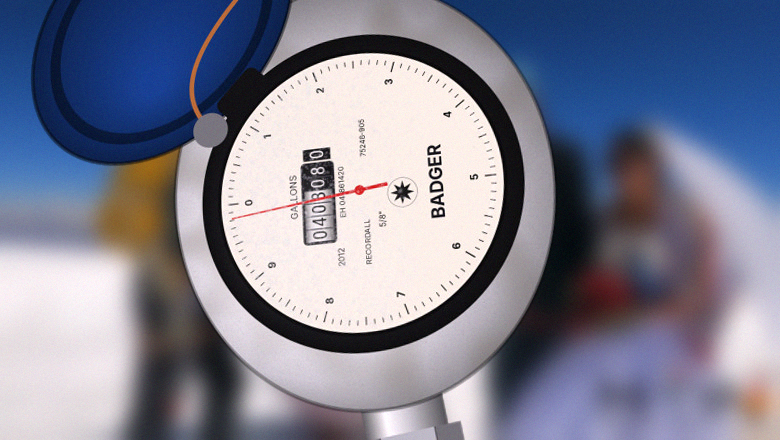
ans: {"value": 408079.8, "unit": "gal"}
